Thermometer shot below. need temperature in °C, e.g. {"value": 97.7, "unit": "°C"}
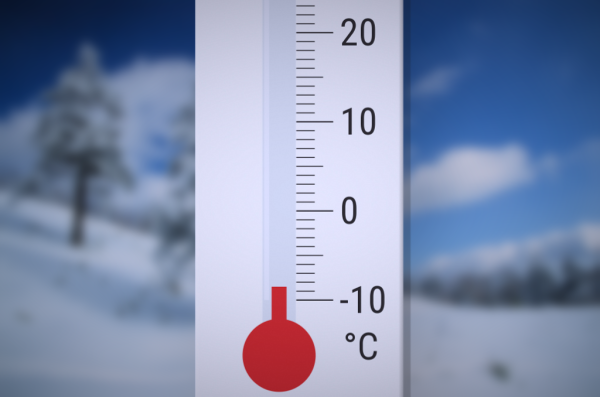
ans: {"value": -8.5, "unit": "°C"}
